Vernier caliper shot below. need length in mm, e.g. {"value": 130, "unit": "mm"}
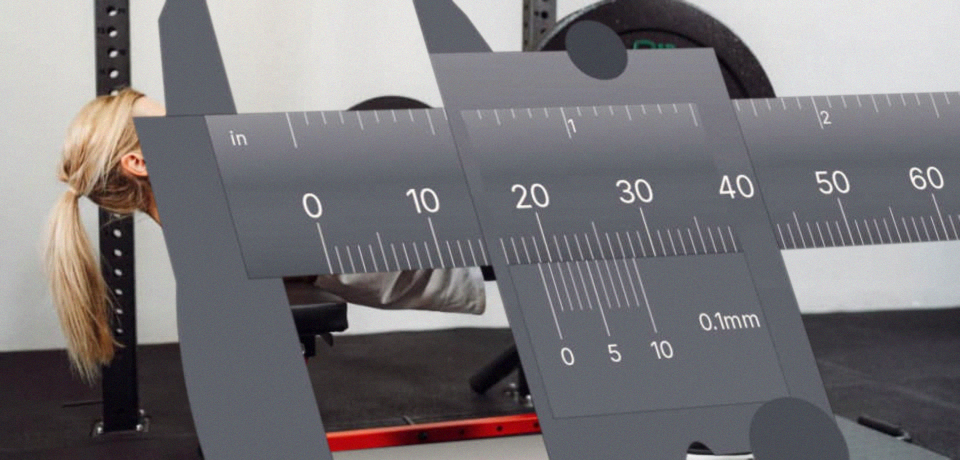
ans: {"value": 18.8, "unit": "mm"}
